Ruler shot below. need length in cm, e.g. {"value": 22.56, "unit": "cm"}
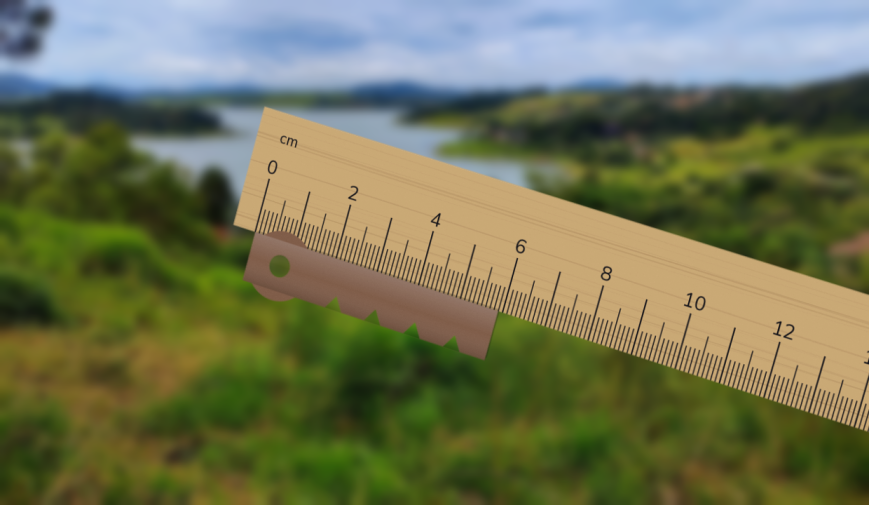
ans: {"value": 5.9, "unit": "cm"}
